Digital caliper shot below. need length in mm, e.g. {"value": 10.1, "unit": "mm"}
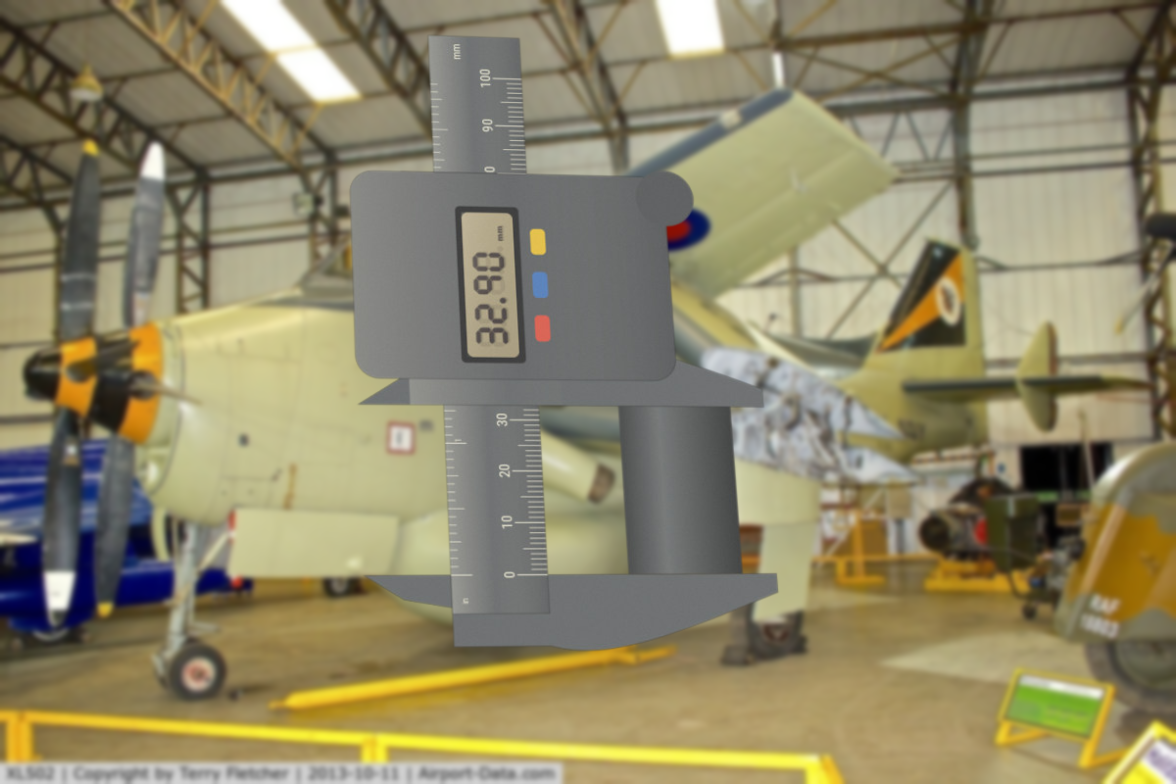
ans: {"value": 32.90, "unit": "mm"}
